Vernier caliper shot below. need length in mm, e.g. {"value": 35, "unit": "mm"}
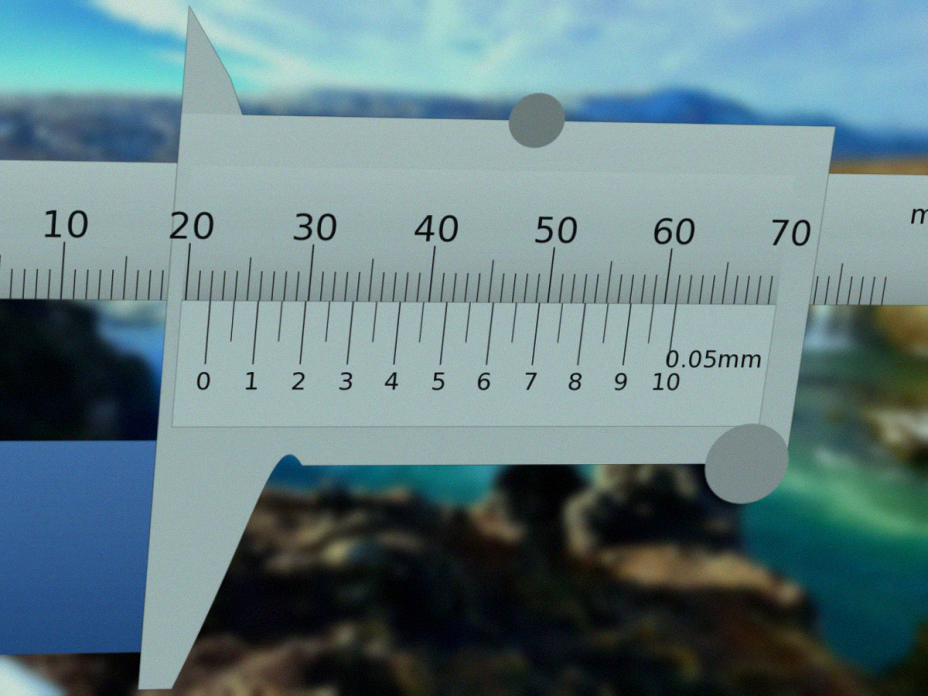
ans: {"value": 22.0, "unit": "mm"}
